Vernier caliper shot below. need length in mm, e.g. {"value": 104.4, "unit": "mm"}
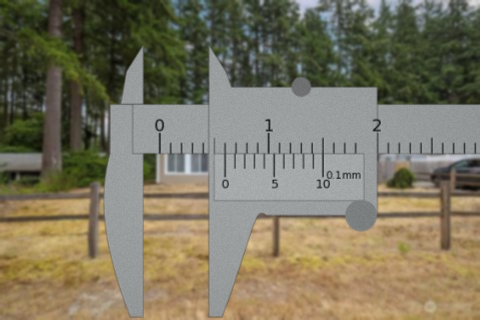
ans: {"value": 6.0, "unit": "mm"}
